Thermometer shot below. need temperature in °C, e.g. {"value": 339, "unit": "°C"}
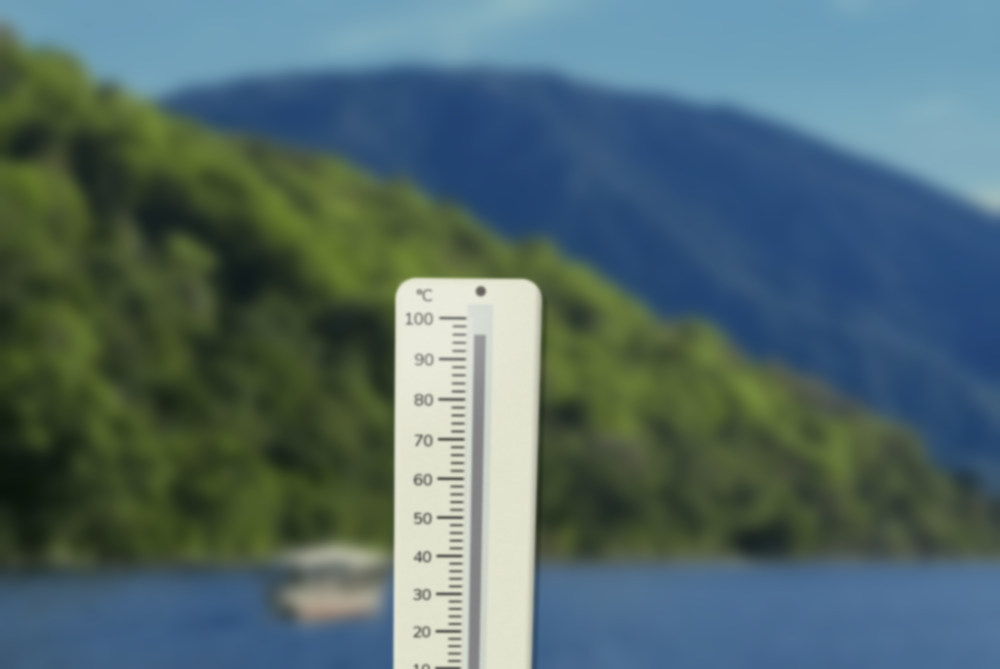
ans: {"value": 96, "unit": "°C"}
